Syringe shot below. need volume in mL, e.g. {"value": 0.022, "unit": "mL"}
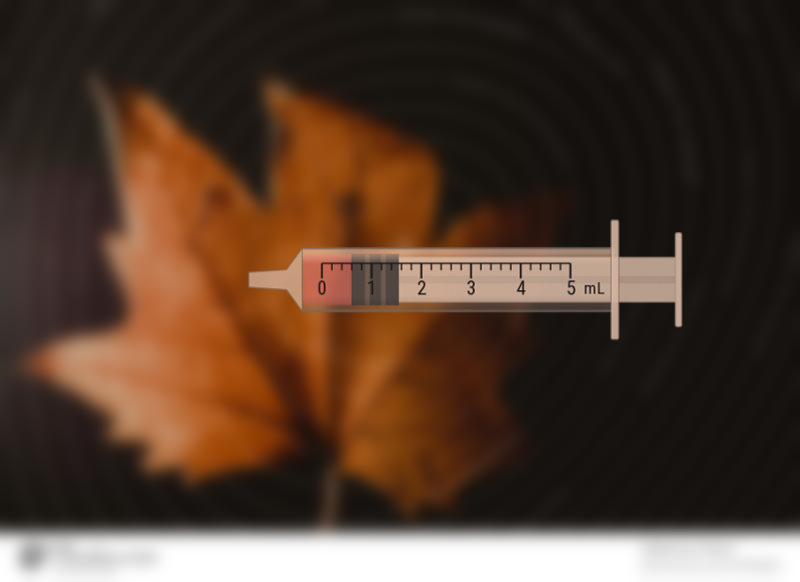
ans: {"value": 0.6, "unit": "mL"}
